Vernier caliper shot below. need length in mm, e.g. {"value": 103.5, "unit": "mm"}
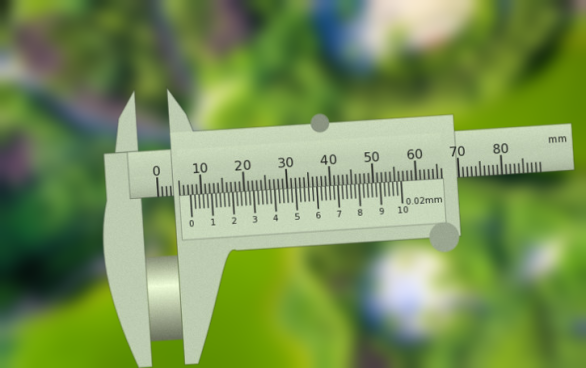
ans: {"value": 7.5, "unit": "mm"}
